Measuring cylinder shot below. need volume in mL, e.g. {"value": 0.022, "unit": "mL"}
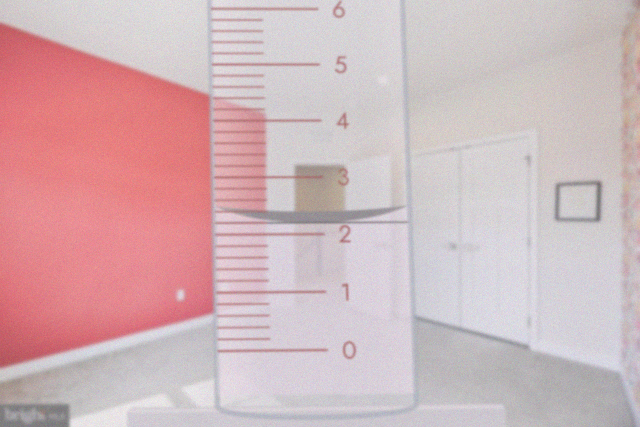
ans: {"value": 2.2, "unit": "mL"}
